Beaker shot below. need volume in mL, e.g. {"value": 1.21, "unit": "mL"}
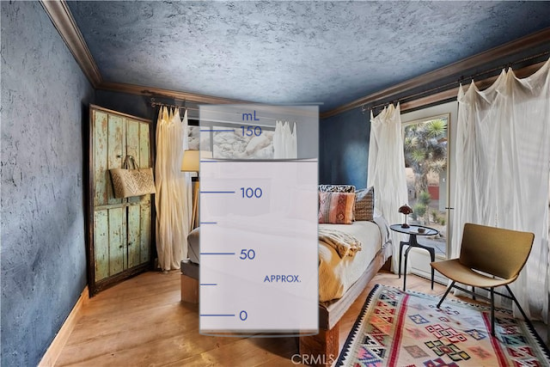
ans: {"value": 125, "unit": "mL"}
